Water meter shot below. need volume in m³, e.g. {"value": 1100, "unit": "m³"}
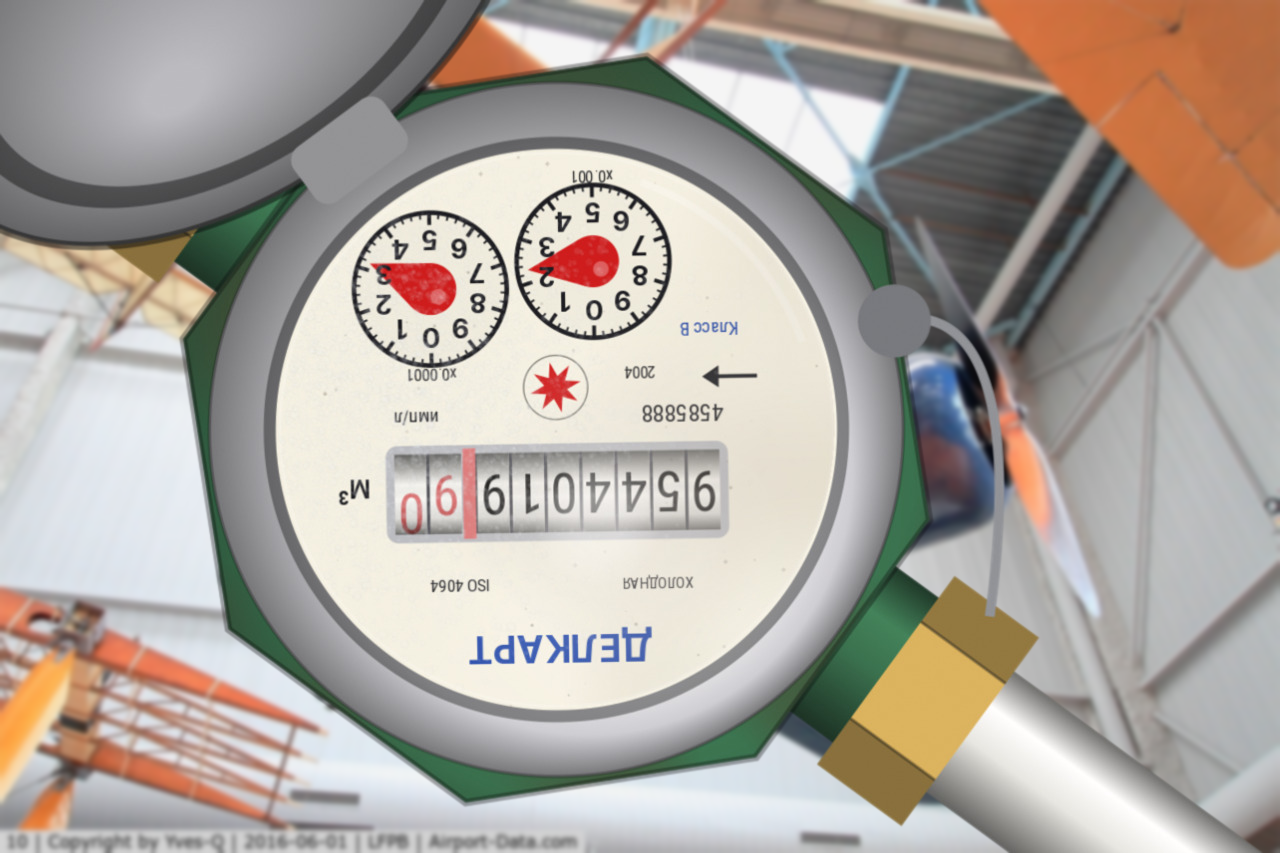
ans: {"value": 9544019.9023, "unit": "m³"}
